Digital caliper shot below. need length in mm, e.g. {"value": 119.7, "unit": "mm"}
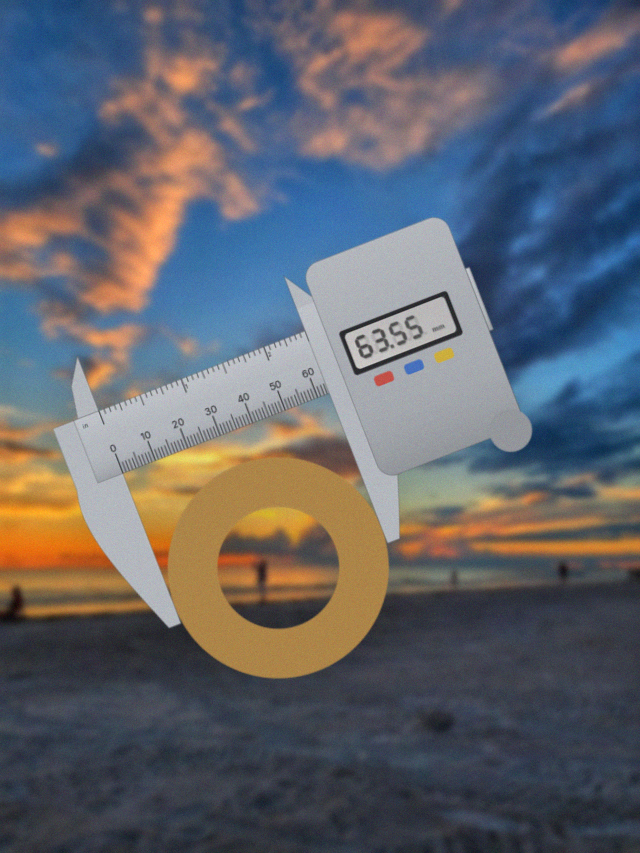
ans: {"value": 63.55, "unit": "mm"}
